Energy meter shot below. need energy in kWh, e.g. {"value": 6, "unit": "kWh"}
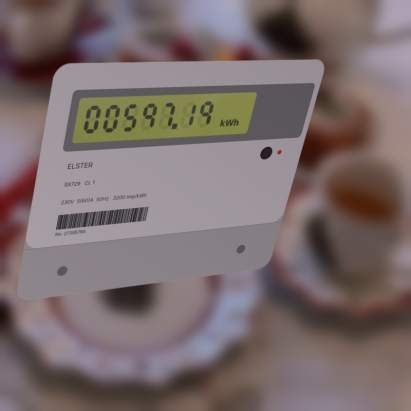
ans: {"value": 597.19, "unit": "kWh"}
